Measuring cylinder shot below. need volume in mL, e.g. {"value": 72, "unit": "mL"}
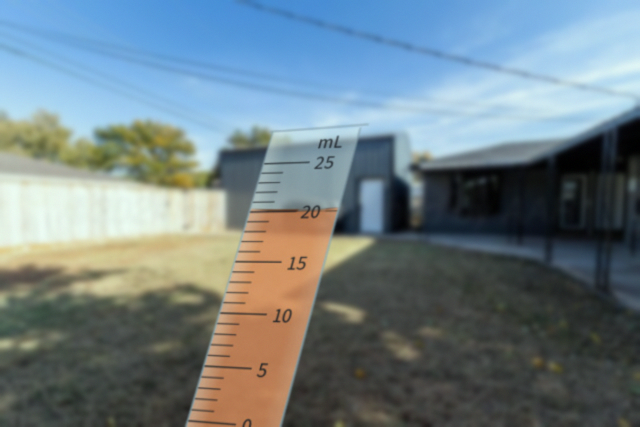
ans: {"value": 20, "unit": "mL"}
